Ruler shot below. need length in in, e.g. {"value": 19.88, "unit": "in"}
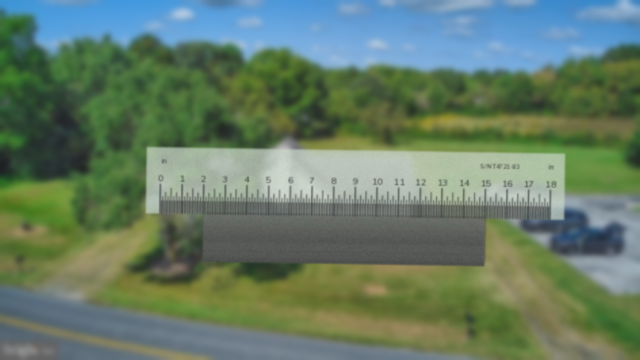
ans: {"value": 13, "unit": "in"}
